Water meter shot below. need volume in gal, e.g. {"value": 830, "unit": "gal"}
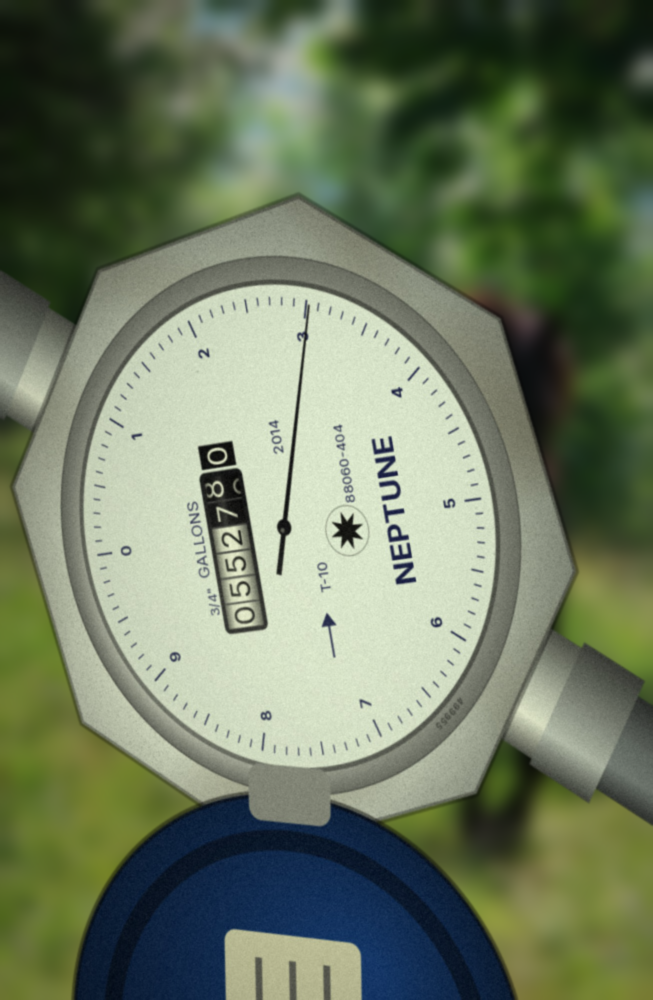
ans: {"value": 552783.0, "unit": "gal"}
